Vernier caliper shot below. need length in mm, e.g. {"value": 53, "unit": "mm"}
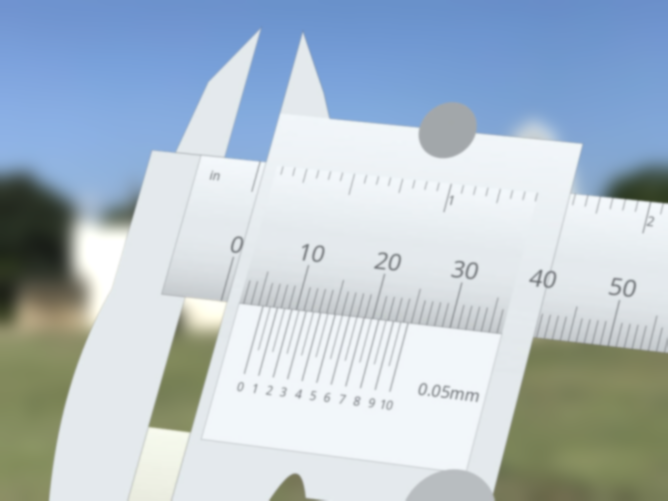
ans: {"value": 5.6, "unit": "mm"}
